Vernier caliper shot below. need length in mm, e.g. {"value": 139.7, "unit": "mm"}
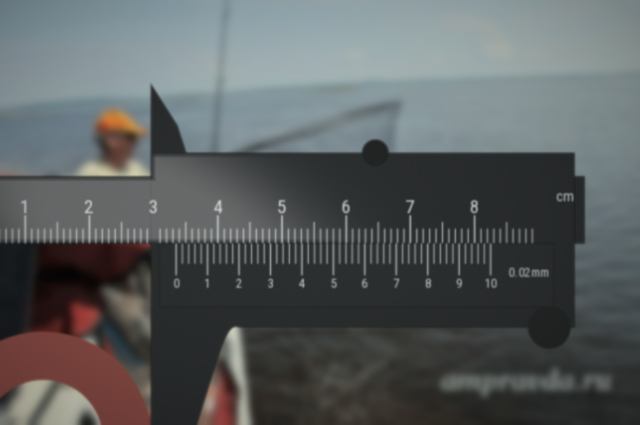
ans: {"value": 33.5, "unit": "mm"}
